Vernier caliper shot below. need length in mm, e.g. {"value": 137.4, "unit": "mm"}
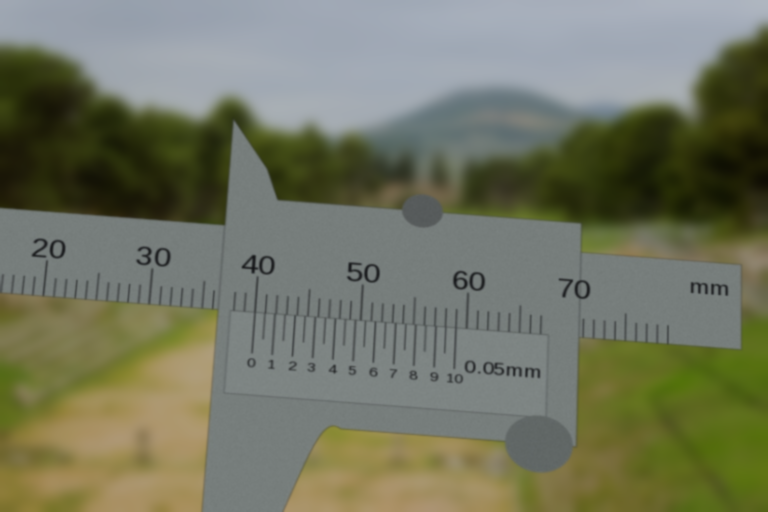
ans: {"value": 40.0, "unit": "mm"}
